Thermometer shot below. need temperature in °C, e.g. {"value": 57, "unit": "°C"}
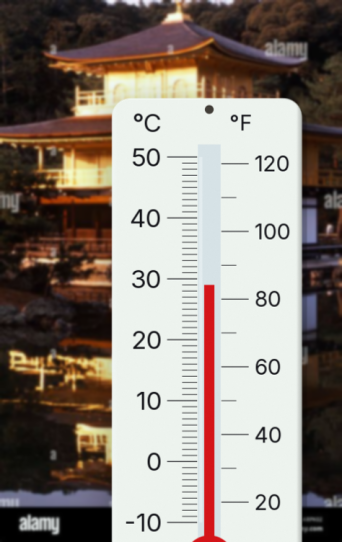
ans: {"value": 29, "unit": "°C"}
